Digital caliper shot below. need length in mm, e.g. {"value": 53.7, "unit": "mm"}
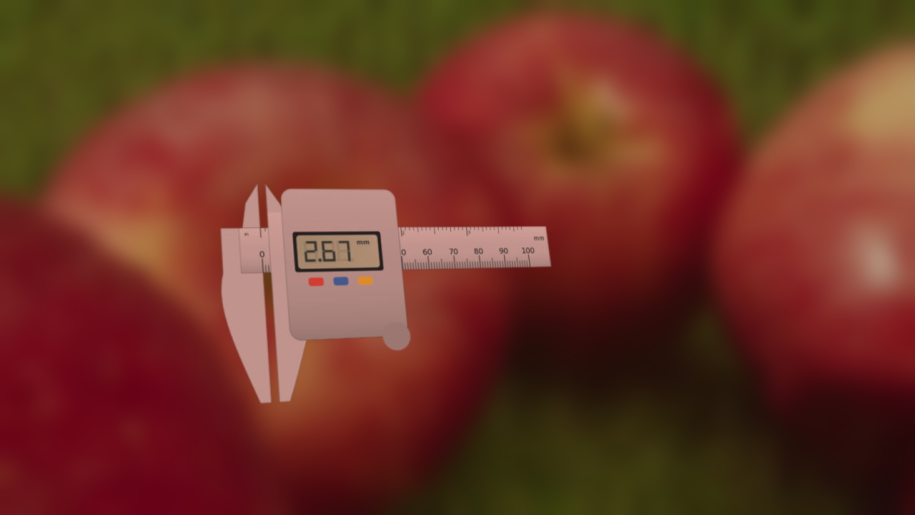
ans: {"value": 2.67, "unit": "mm"}
